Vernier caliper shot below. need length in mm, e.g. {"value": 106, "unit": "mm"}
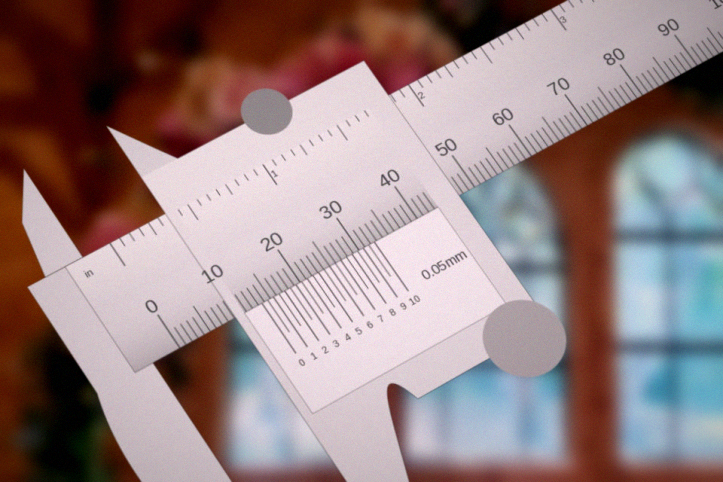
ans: {"value": 13.6, "unit": "mm"}
